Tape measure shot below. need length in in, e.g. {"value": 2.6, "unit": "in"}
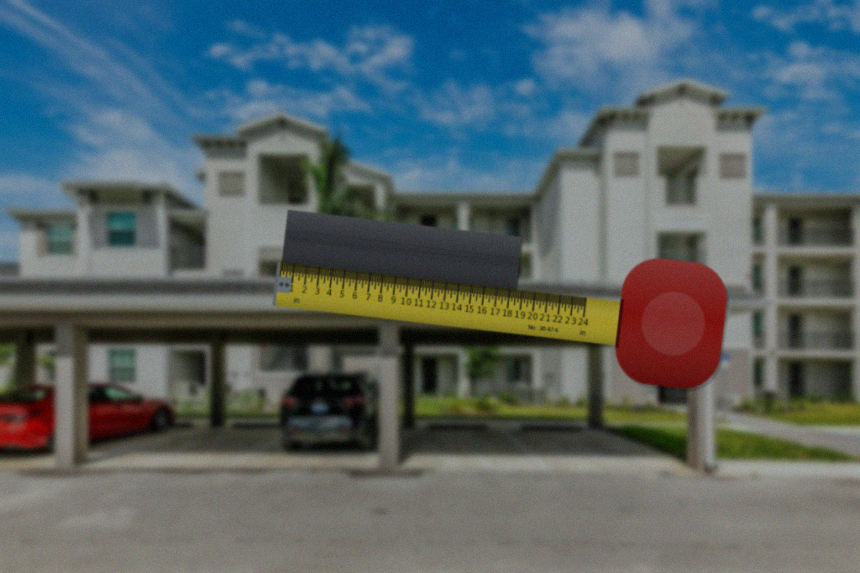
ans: {"value": 18.5, "unit": "in"}
